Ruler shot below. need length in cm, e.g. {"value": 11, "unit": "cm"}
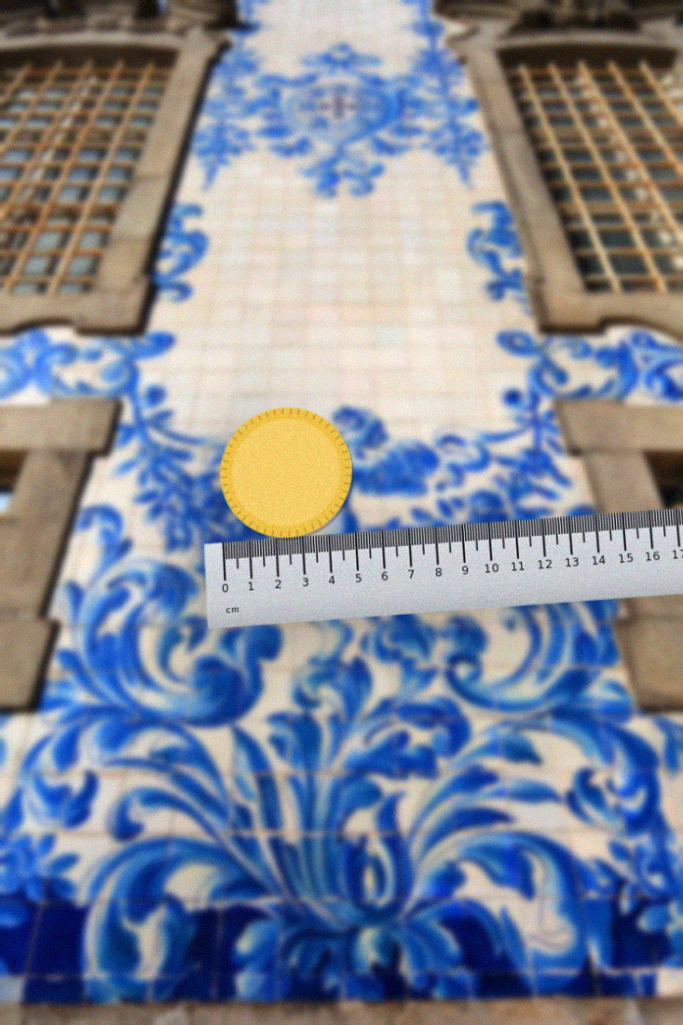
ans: {"value": 5, "unit": "cm"}
